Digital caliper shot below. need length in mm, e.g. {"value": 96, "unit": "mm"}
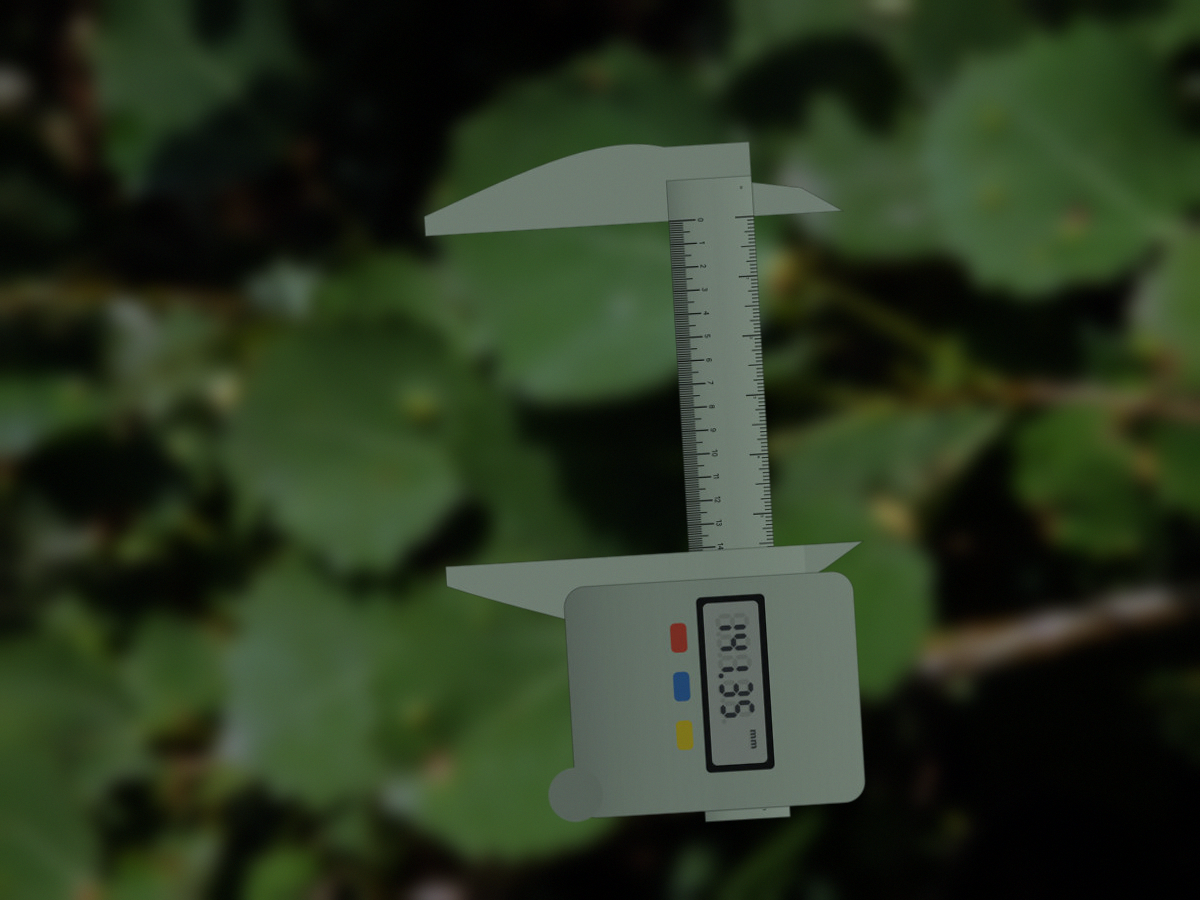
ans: {"value": 141.35, "unit": "mm"}
